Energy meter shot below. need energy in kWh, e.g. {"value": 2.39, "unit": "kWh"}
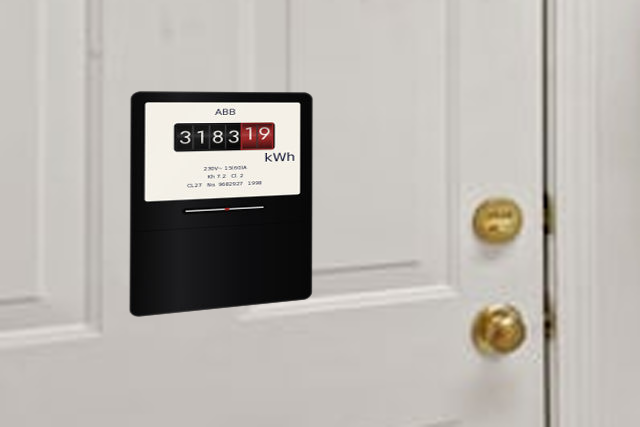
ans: {"value": 3183.19, "unit": "kWh"}
